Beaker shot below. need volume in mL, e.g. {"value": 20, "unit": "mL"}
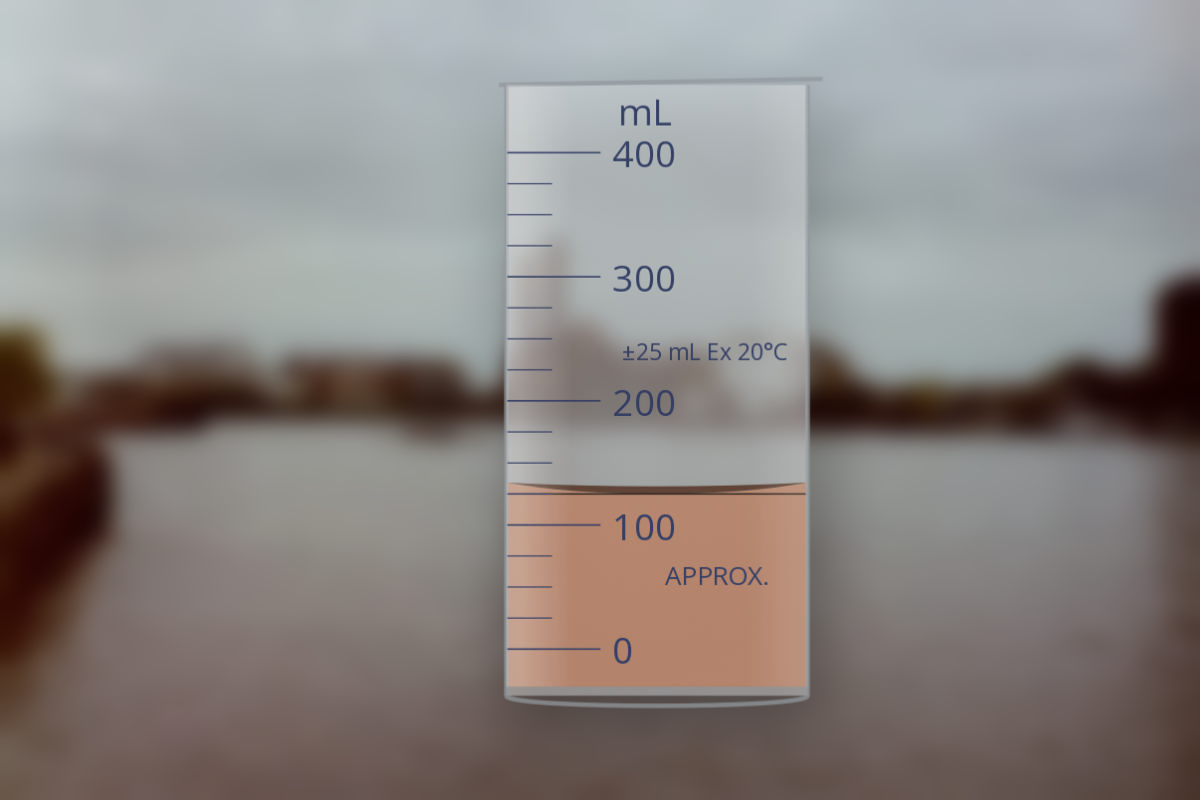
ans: {"value": 125, "unit": "mL"}
